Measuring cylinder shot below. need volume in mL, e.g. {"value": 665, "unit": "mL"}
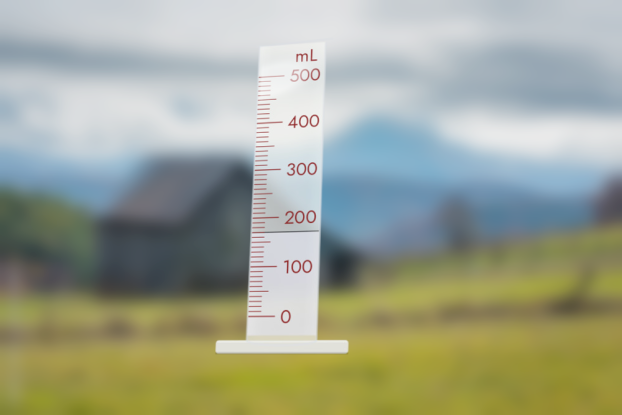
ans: {"value": 170, "unit": "mL"}
